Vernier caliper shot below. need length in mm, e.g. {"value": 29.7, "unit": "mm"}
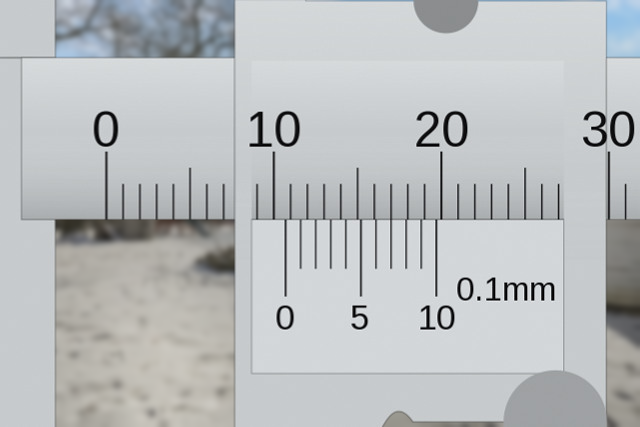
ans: {"value": 10.7, "unit": "mm"}
